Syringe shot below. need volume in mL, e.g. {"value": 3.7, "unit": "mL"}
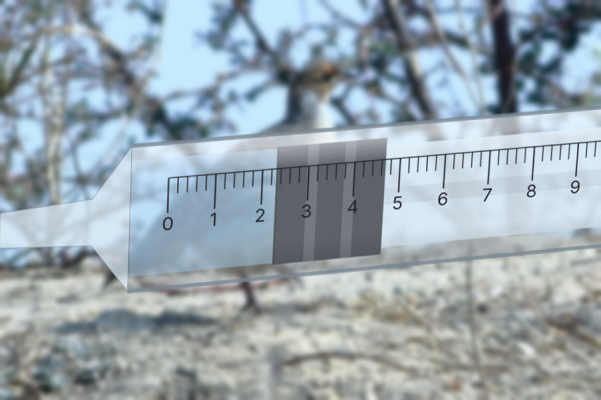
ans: {"value": 2.3, "unit": "mL"}
